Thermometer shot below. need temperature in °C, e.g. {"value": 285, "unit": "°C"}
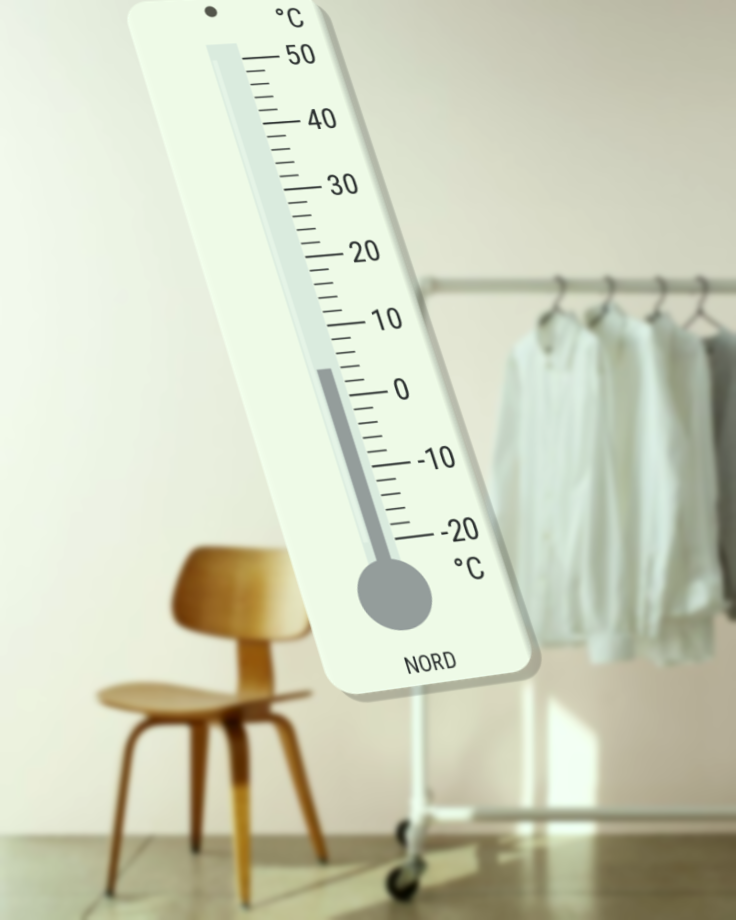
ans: {"value": 4, "unit": "°C"}
